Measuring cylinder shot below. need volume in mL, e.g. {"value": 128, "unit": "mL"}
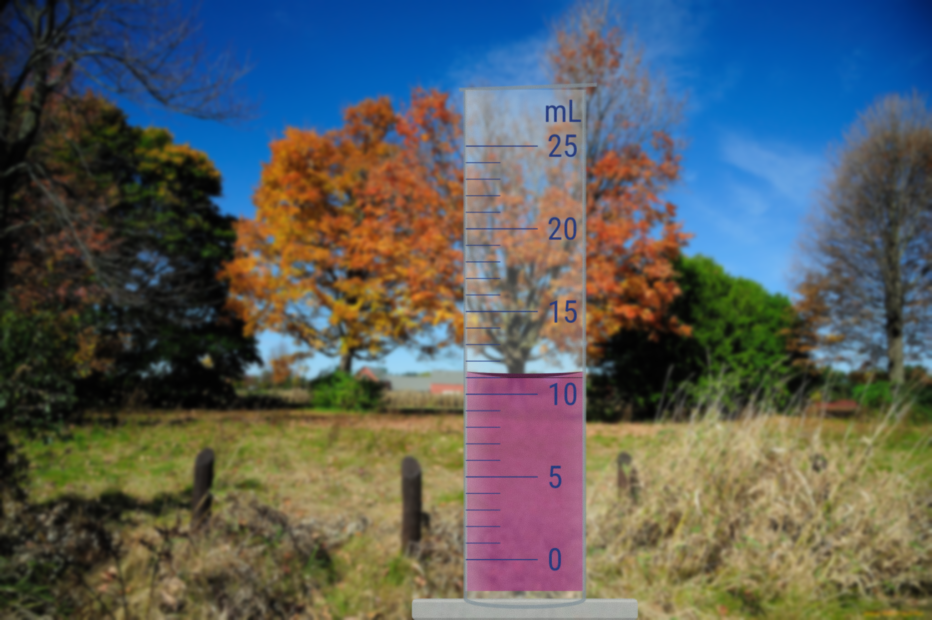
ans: {"value": 11, "unit": "mL"}
